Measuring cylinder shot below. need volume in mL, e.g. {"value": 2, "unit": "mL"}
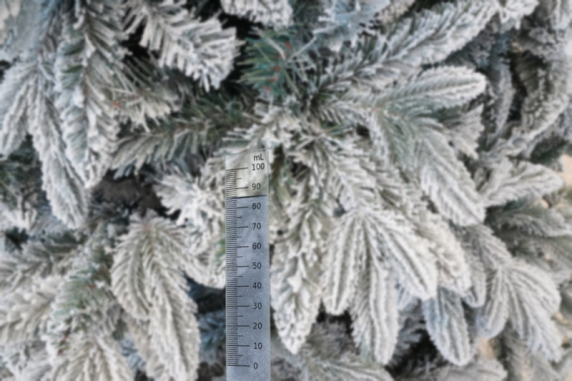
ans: {"value": 85, "unit": "mL"}
